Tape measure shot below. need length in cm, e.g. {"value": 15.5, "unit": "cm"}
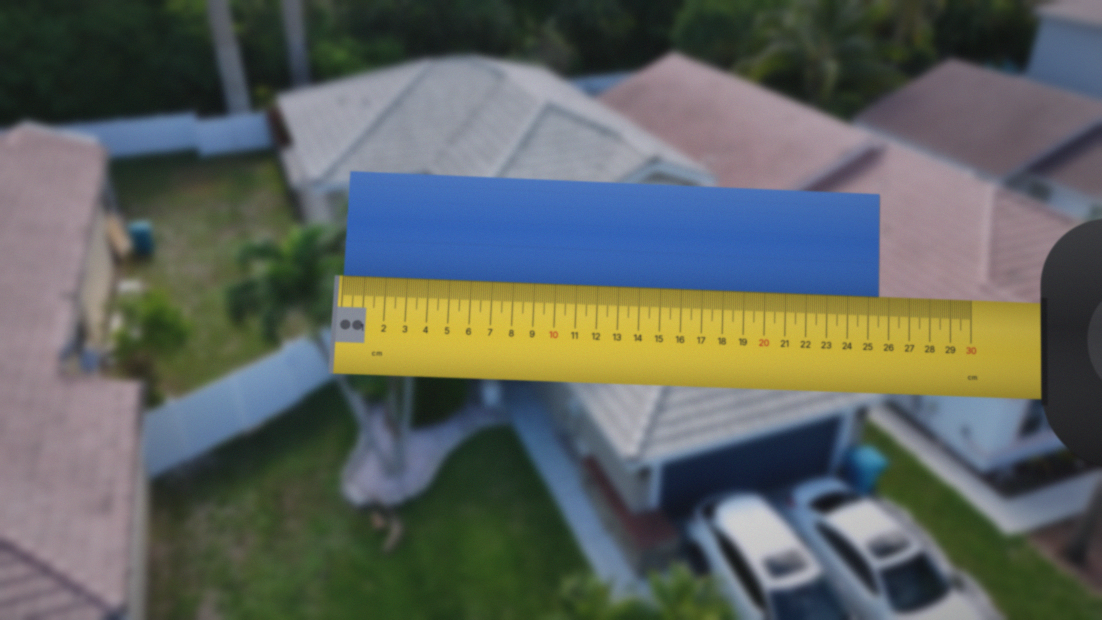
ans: {"value": 25.5, "unit": "cm"}
